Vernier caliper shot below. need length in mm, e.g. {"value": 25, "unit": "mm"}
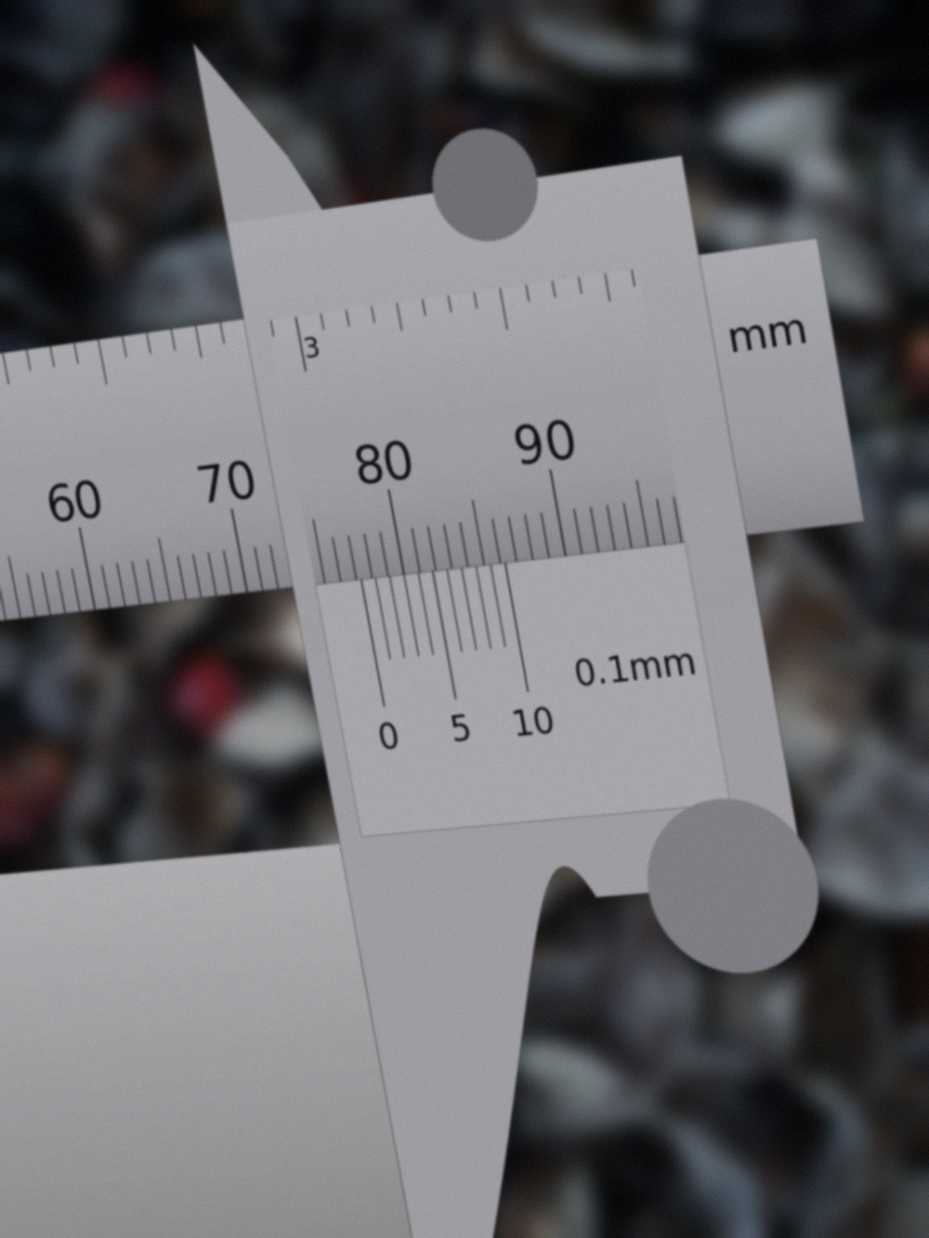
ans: {"value": 77.3, "unit": "mm"}
